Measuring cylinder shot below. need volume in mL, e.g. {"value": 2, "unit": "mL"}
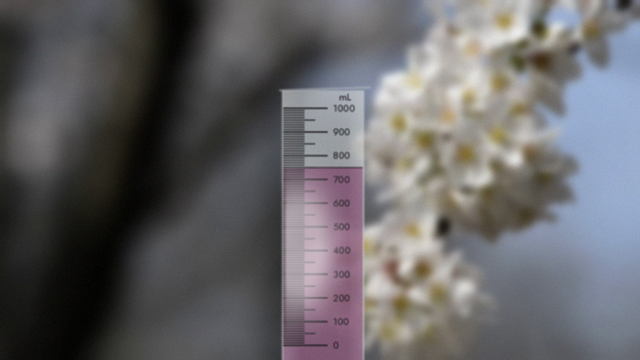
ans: {"value": 750, "unit": "mL"}
